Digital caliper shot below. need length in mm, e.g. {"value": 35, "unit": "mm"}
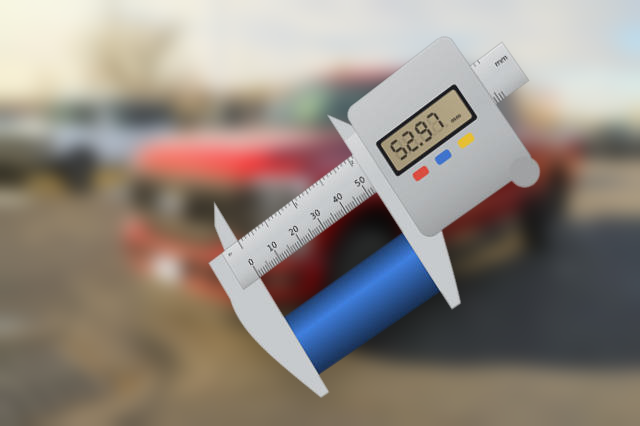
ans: {"value": 52.97, "unit": "mm"}
